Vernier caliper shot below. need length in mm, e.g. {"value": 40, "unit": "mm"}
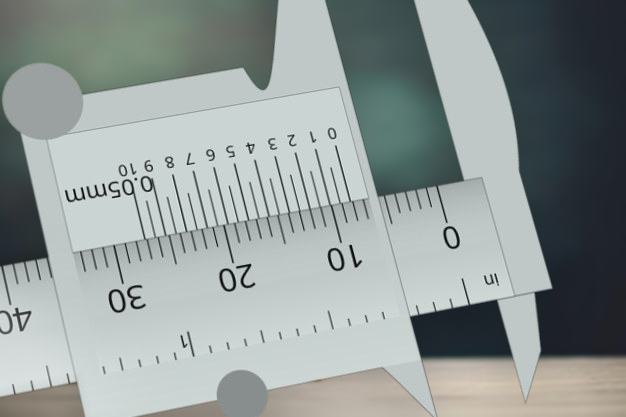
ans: {"value": 8.2, "unit": "mm"}
